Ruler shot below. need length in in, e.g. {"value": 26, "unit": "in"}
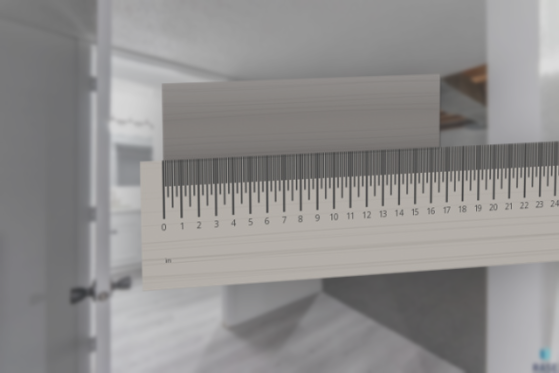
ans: {"value": 16.5, "unit": "in"}
